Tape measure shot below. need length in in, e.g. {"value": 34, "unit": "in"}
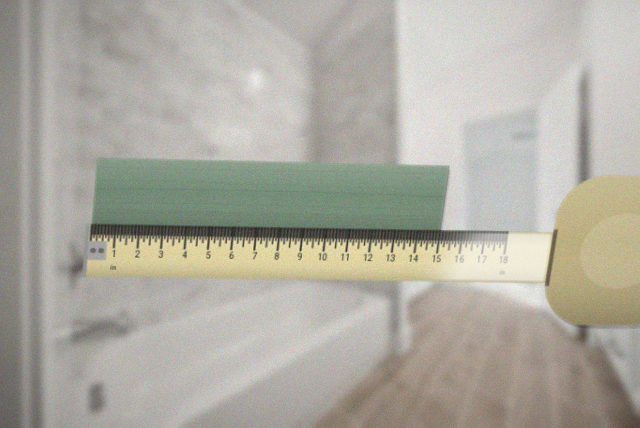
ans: {"value": 15, "unit": "in"}
